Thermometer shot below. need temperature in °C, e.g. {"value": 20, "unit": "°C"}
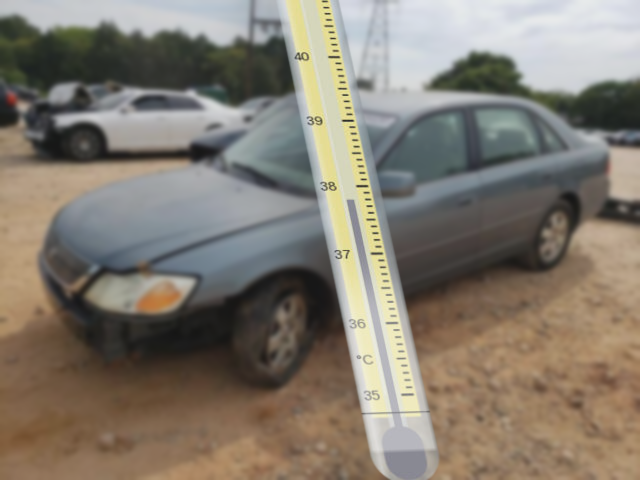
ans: {"value": 37.8, "unit": "°C"}
